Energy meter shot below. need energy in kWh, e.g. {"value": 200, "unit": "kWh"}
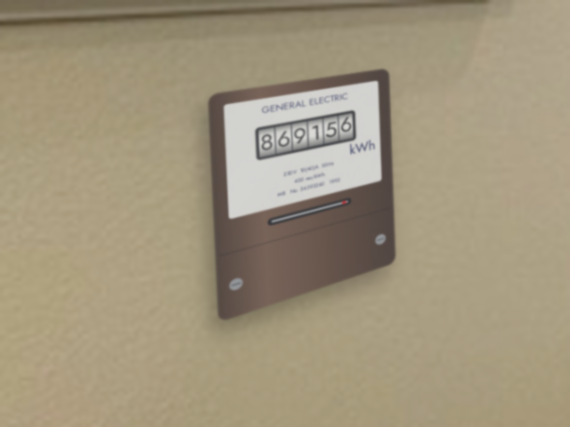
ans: {"value": 869156, "unit": "kWh"}
